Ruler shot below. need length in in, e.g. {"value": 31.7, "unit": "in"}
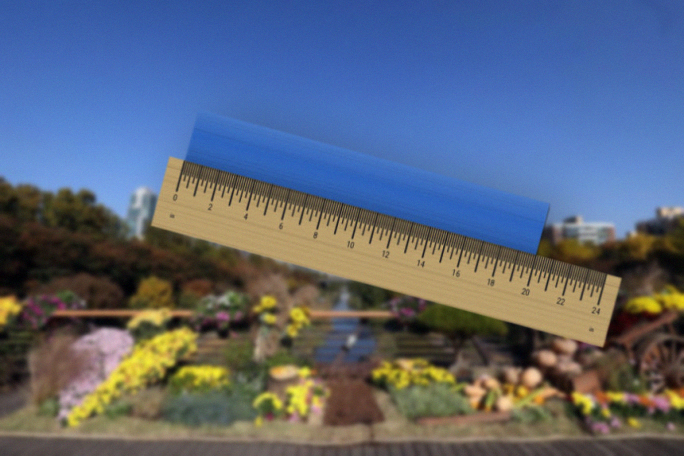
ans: {"value": 20, "unit": "in"}
